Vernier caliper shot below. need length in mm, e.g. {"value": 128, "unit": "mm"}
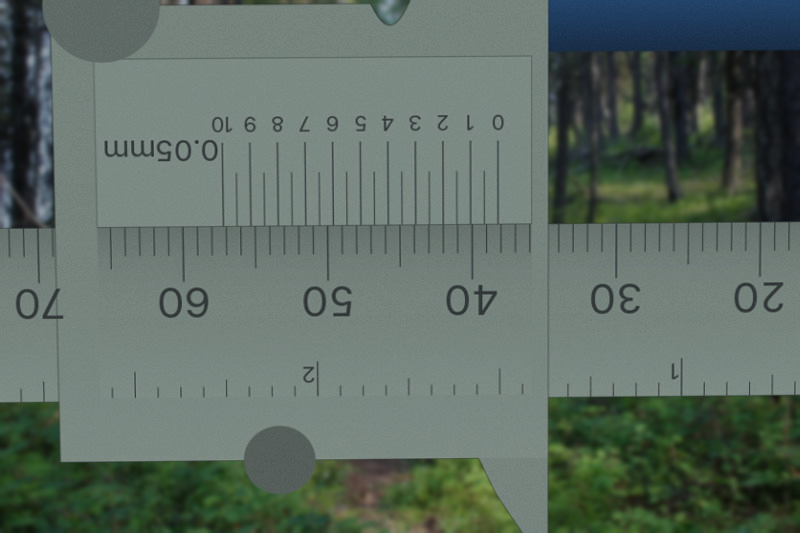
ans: {"value": 38.2, "unit": "mm"}
